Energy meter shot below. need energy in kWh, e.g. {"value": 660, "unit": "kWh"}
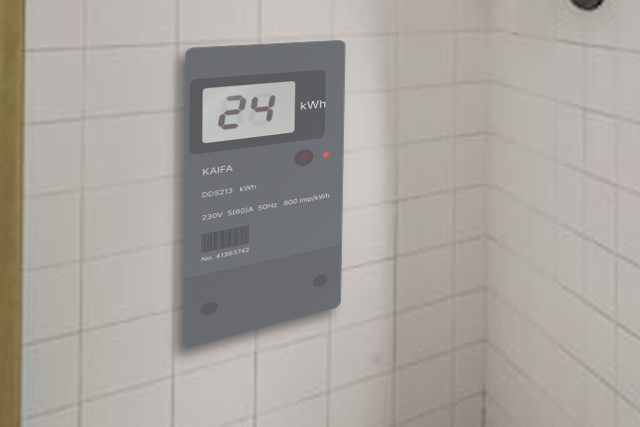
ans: {"value": 24, "unit": "kWh"}
